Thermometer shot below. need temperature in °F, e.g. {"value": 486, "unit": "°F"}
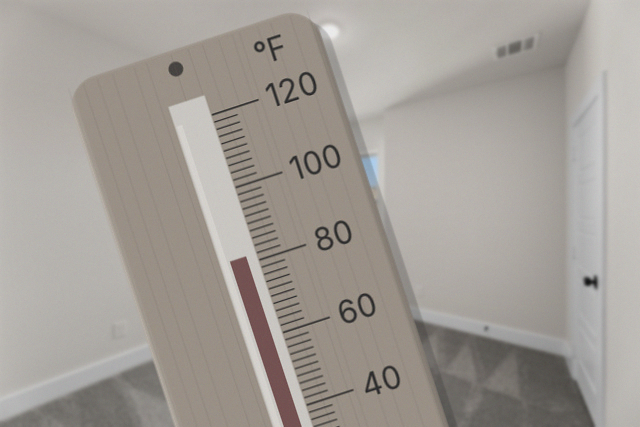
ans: {"value": 82, "unit": "°F"}
